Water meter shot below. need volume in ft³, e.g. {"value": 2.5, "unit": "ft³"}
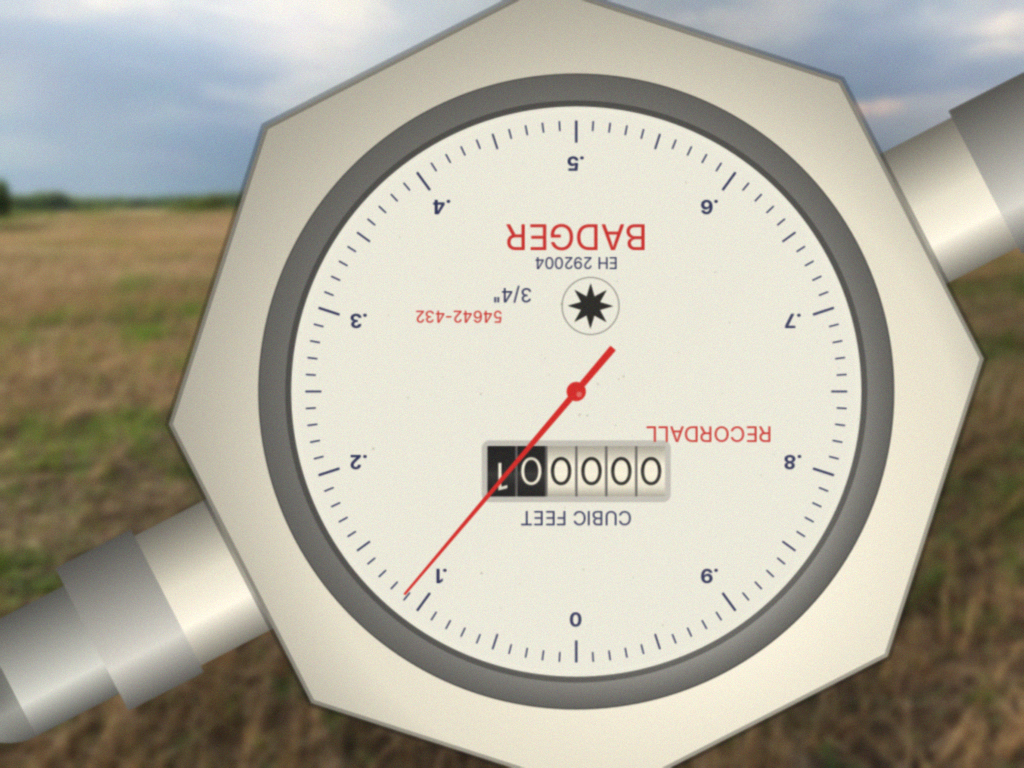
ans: {"value": 1.11, "unit": "ft³"}
